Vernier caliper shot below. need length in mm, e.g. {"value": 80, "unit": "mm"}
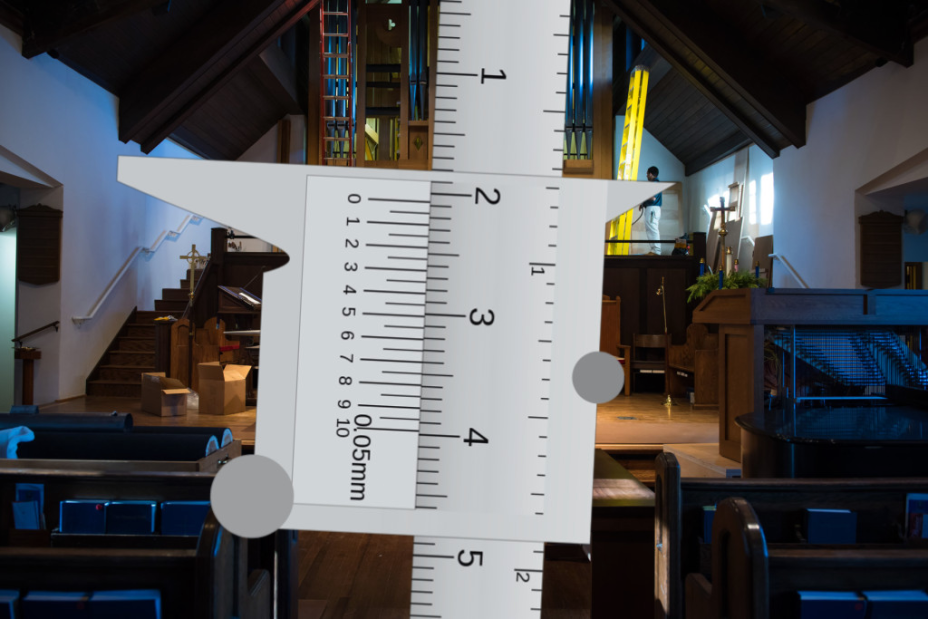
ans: {"value": 20.7, "unit": "mm"}
